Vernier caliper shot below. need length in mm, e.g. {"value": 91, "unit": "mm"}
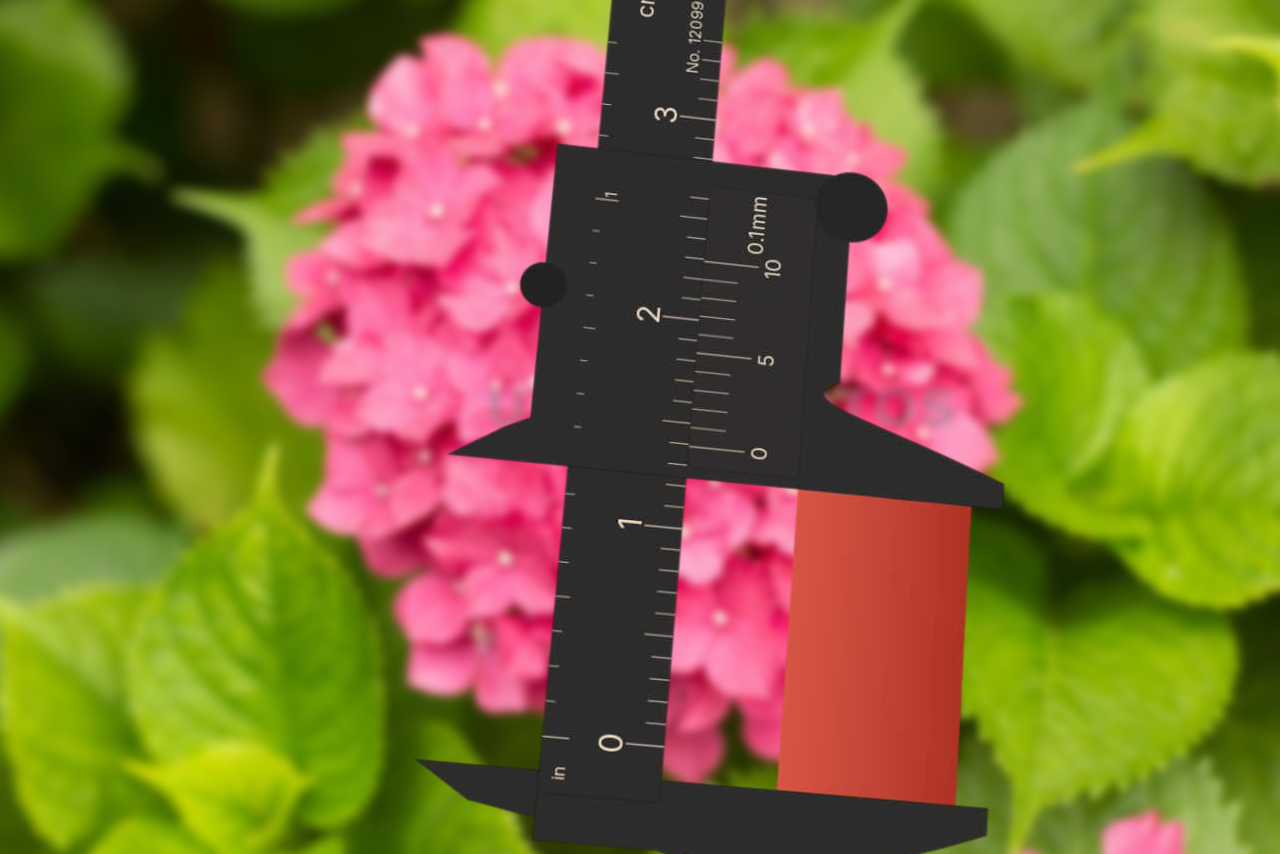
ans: {"value": 13.9, "unit": "mm"}
